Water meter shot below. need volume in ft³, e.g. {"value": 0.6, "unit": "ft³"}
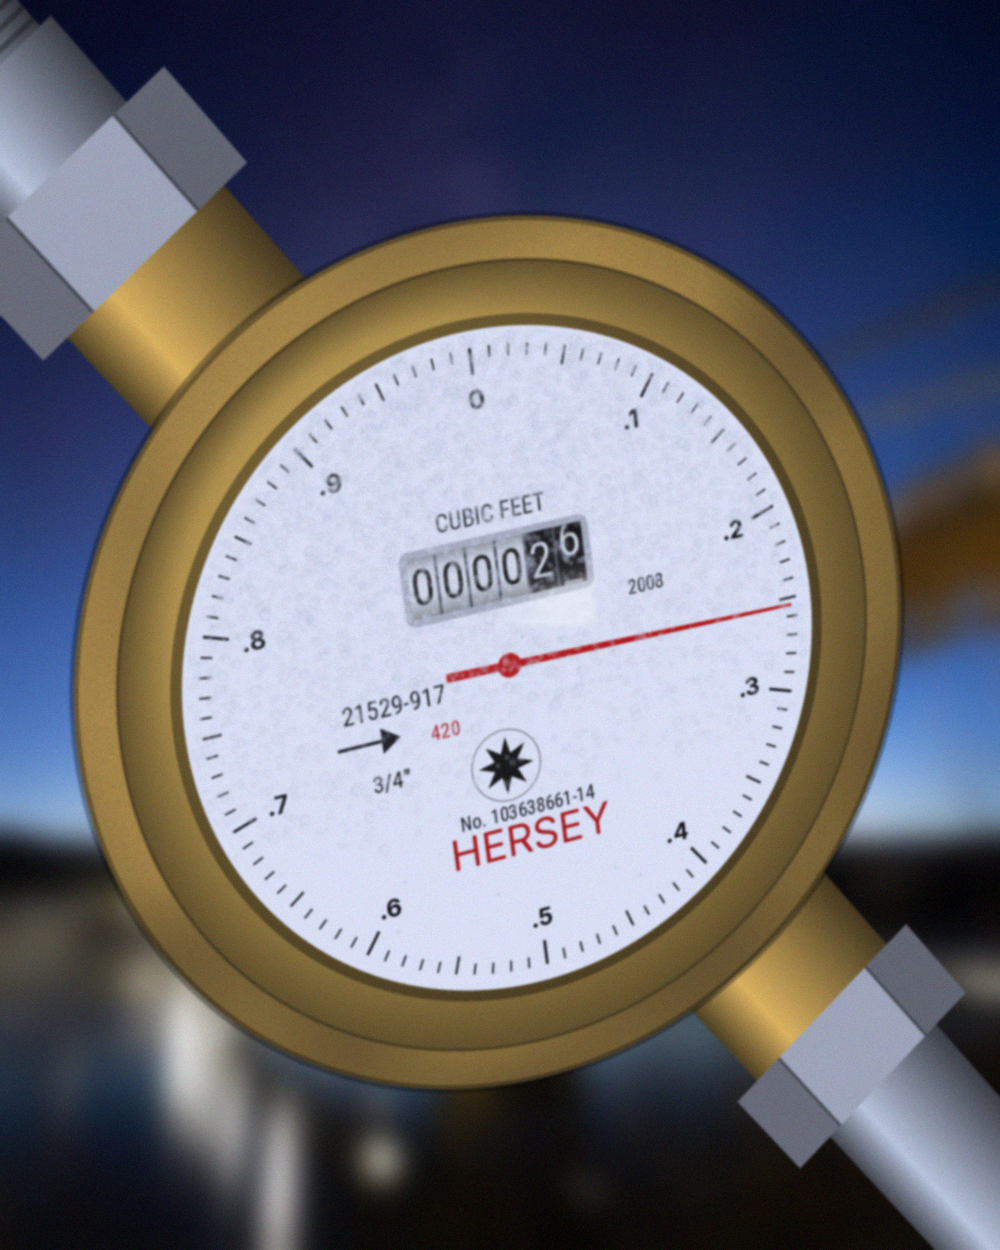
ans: {"value": 26.25, "unit": "ft³"}
